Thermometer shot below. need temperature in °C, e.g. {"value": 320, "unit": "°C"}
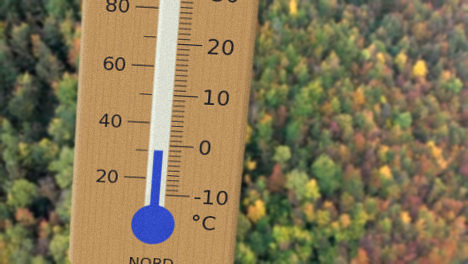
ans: {"value": -1, "unit": "°C"}
